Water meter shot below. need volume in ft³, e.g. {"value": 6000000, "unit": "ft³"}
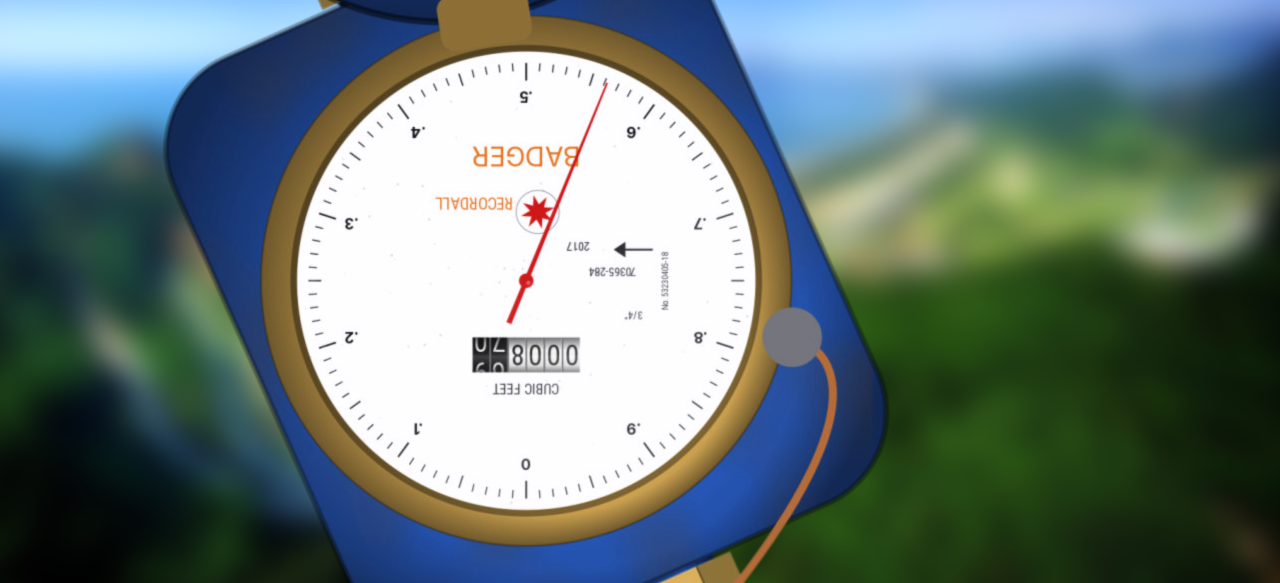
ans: {"value": 869.56, "unit": "ft³"}
